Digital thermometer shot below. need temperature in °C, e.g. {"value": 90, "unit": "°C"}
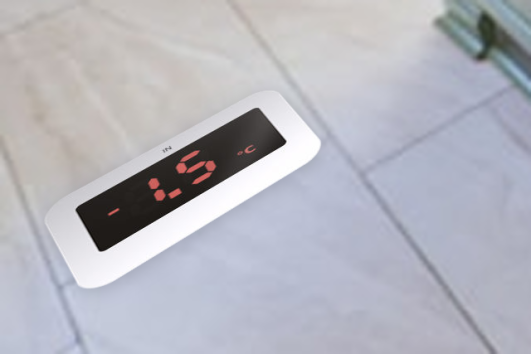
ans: {"value": -1.5, "unit": "°C"}
